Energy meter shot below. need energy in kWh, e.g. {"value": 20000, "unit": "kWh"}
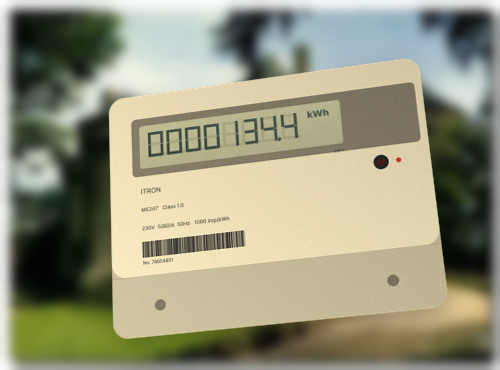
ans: {"value": 134.4, "unit": "kWh"}
